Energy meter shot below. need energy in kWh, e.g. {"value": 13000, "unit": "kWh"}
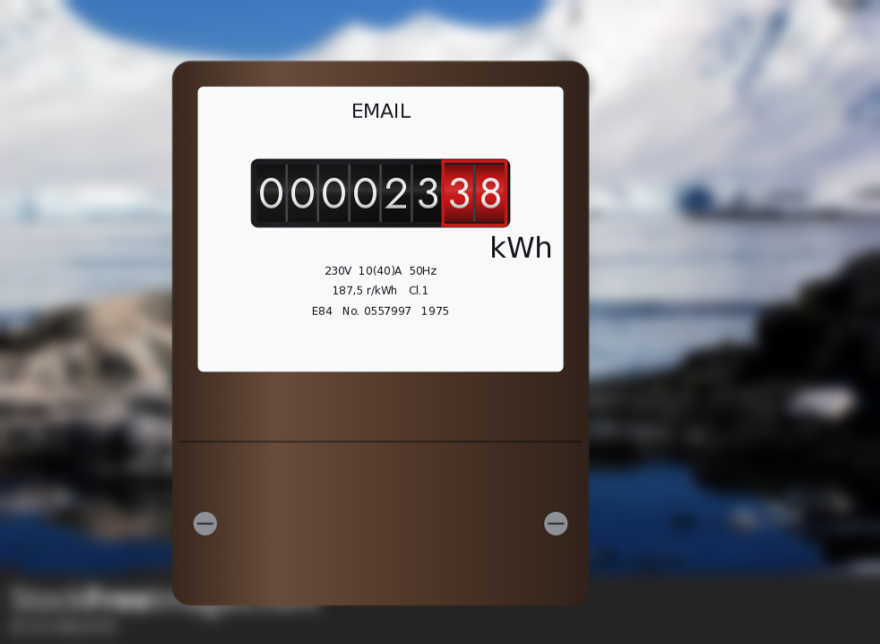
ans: {"value": 23.38, "unit": "kWh"}
